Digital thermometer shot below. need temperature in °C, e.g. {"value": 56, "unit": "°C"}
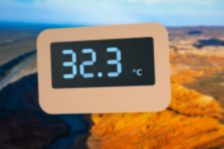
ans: {"value": 32.3, "unit": "°C"}
